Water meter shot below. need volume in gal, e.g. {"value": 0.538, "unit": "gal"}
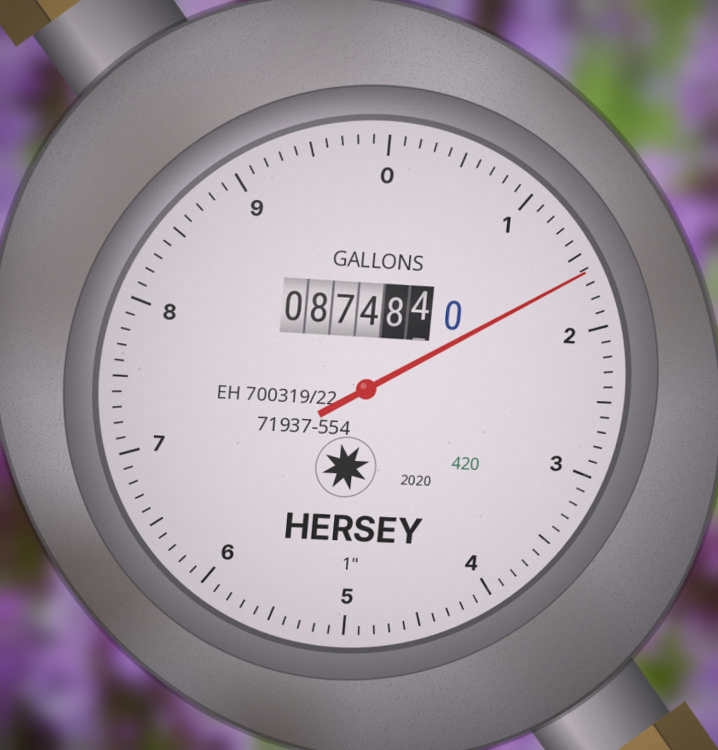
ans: {"value": 874841.6, "unit": "gal"}
